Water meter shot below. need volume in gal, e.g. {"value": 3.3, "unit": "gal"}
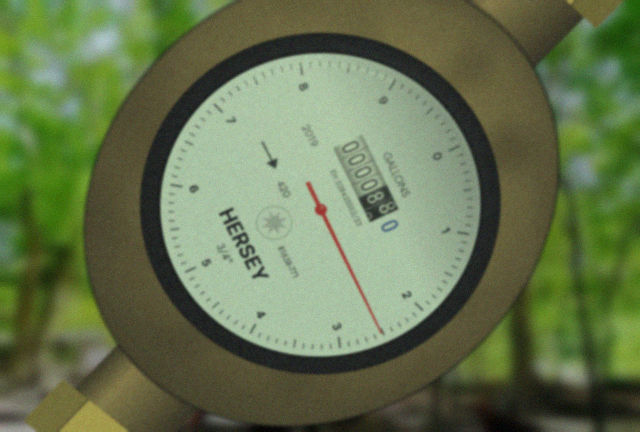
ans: {"value": 882.5, "unit": "gal"}
